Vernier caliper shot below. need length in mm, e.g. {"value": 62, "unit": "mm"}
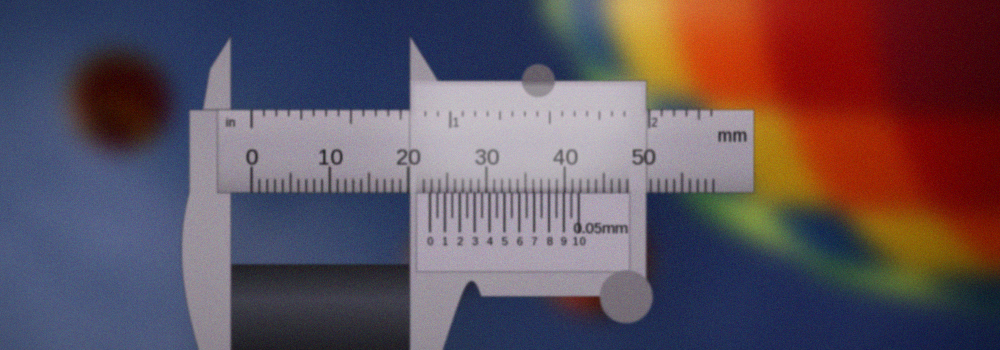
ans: {"value": 22.8, "unit": "mm"}
